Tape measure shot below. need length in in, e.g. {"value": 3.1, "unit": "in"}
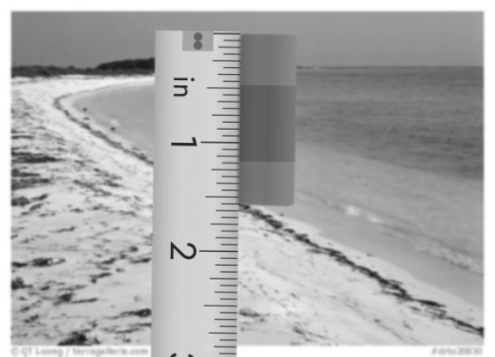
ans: {"value": 1.5625, "unit": "in"}
